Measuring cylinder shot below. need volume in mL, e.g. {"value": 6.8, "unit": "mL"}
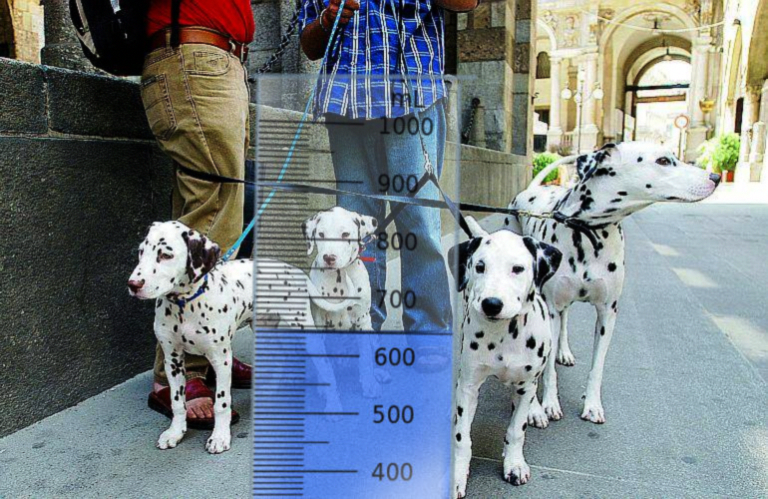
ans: {"value": 640, "unit": "mL"}
